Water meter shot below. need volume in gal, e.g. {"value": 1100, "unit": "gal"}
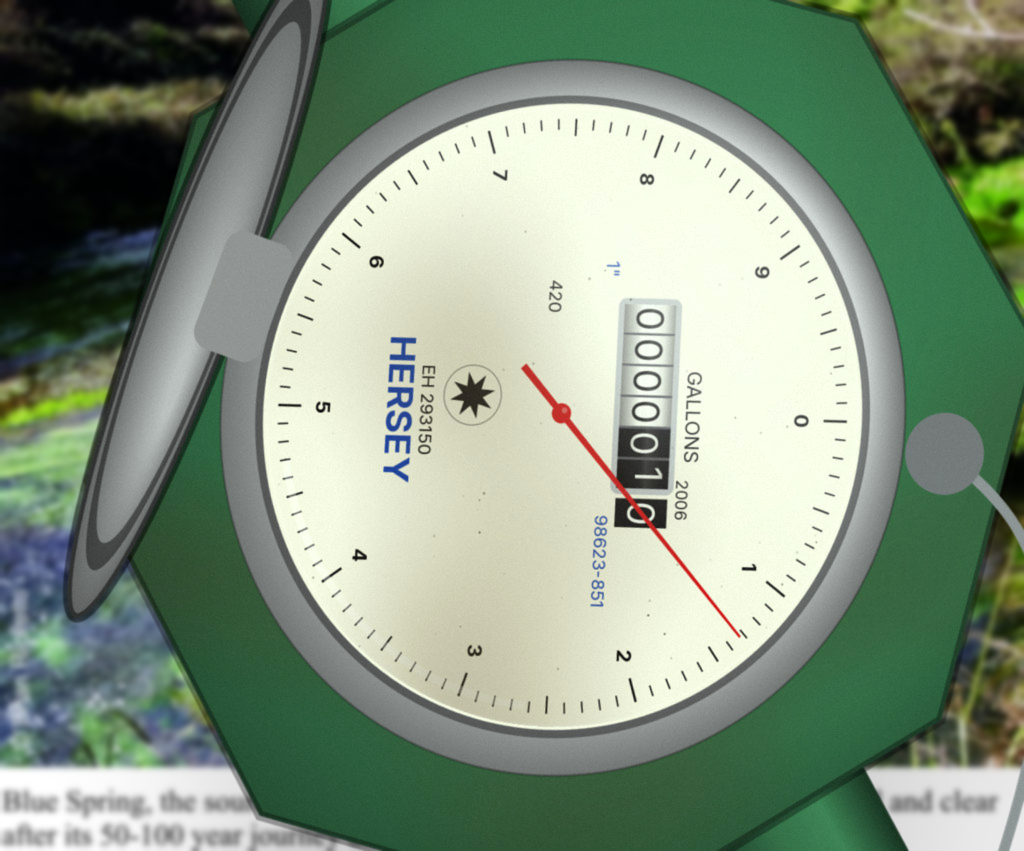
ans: {"value": 11.3, "unit": "gal"}
